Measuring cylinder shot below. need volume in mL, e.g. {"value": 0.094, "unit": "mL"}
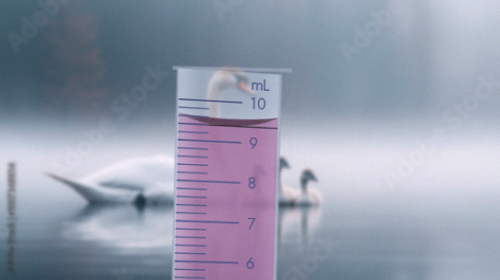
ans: {"value": 9.4, "unit": "mL"}
